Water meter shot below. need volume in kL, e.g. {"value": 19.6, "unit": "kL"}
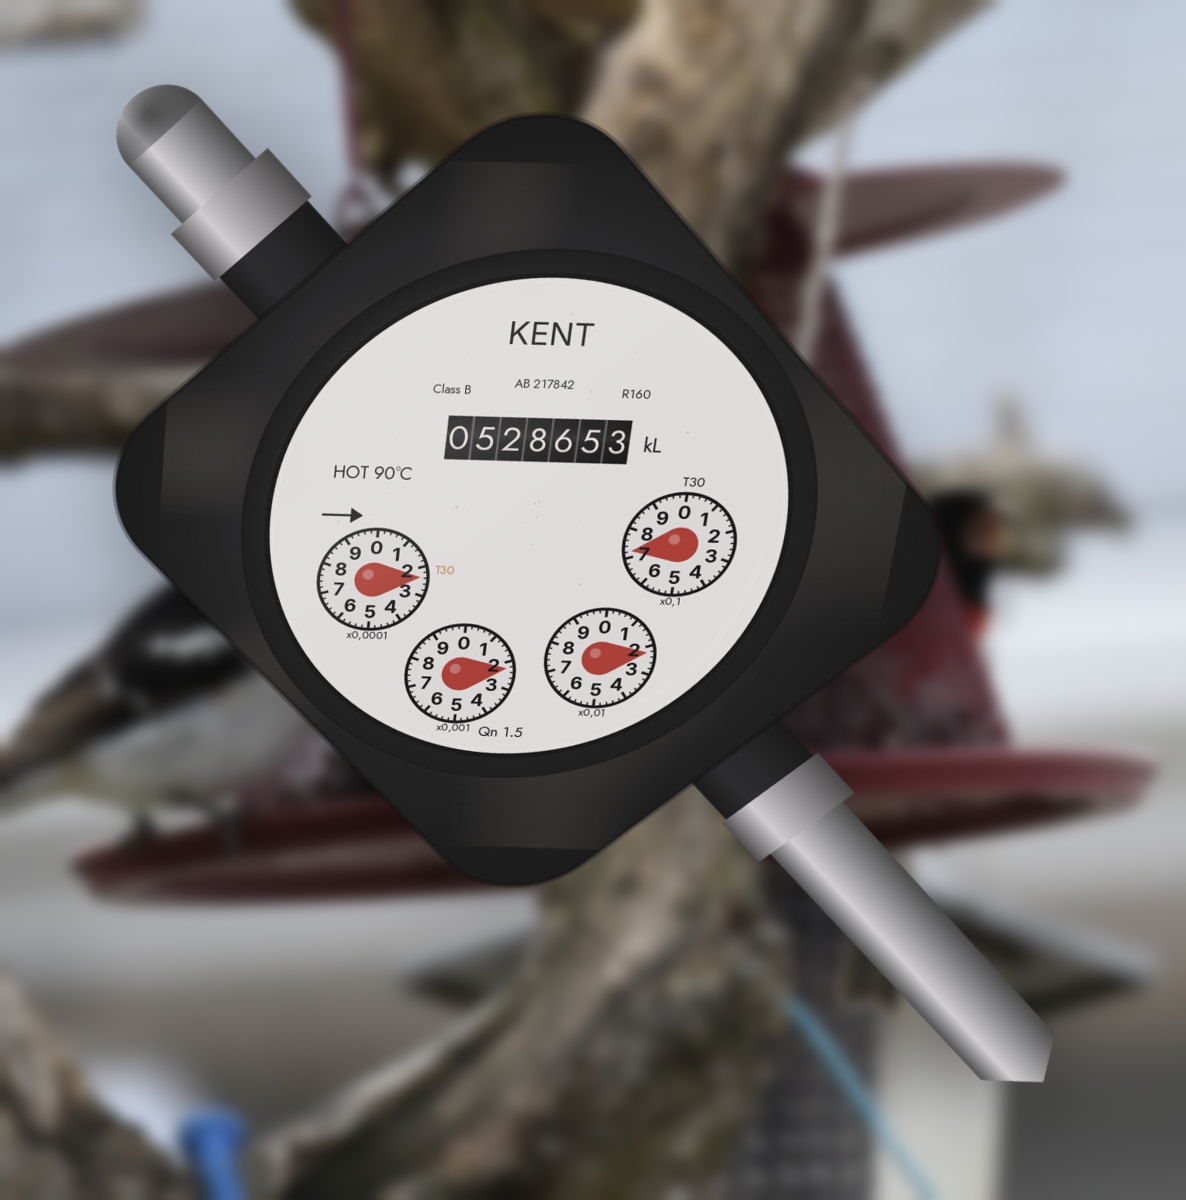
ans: {"value": 528653.7222, "unit": "kL"}
